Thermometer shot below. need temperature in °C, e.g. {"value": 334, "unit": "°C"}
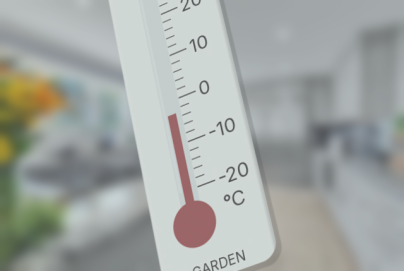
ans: {"value": -3, "unit": "°C"}
